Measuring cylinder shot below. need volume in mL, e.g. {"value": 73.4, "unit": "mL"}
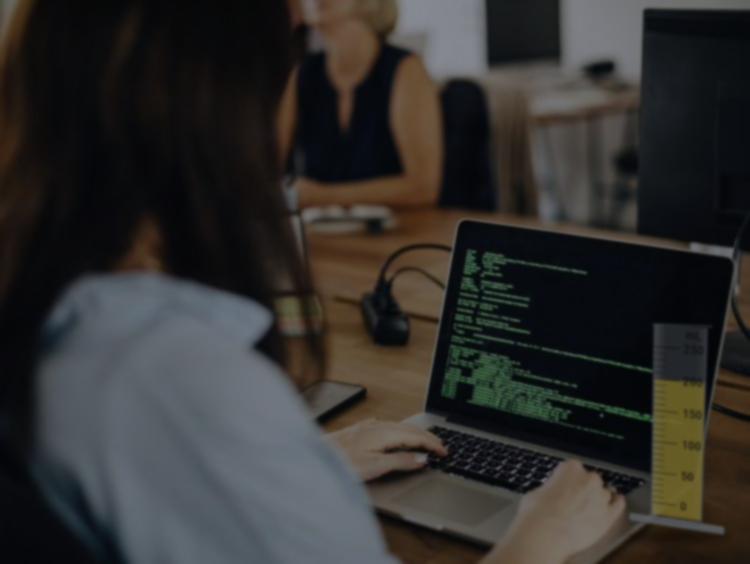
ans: {"value": 200, "unit": "mL"}
